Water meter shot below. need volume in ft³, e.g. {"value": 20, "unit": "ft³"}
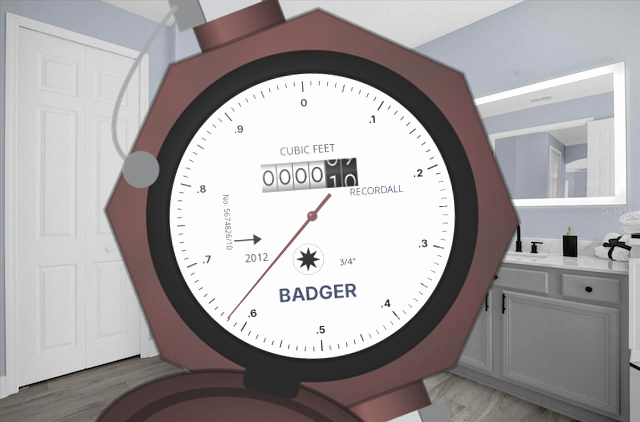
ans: {"value": 9.62, "unit": "ft³"}
